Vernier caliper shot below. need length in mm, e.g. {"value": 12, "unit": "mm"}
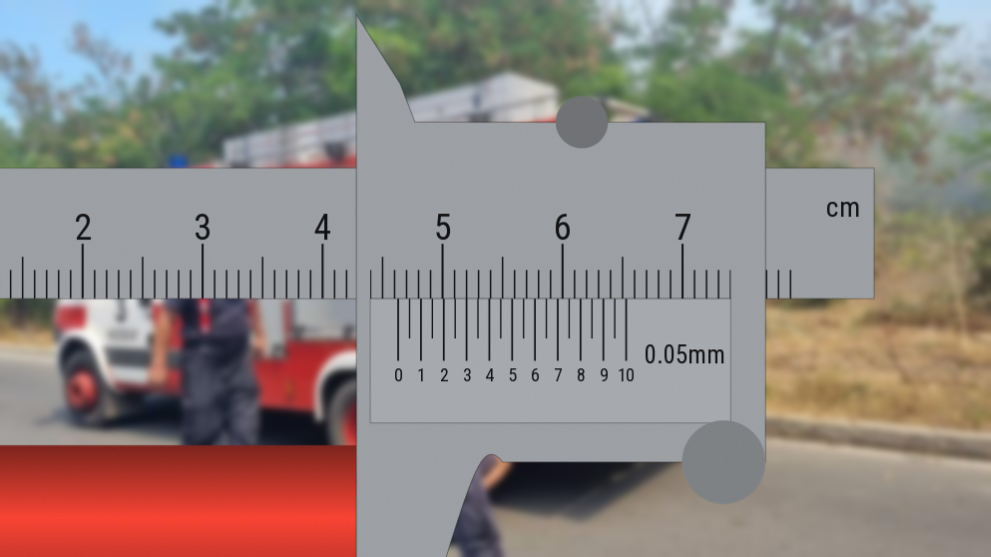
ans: {"value": 46.3, "unit": "mm"}
